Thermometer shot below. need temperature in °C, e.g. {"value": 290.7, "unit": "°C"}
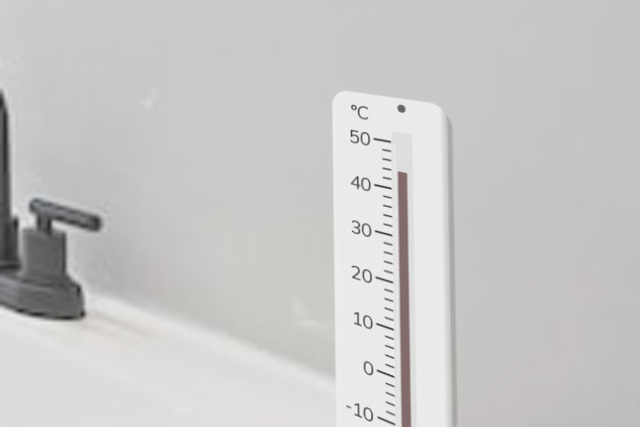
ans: {"value": 44, "unit": "°C"}
